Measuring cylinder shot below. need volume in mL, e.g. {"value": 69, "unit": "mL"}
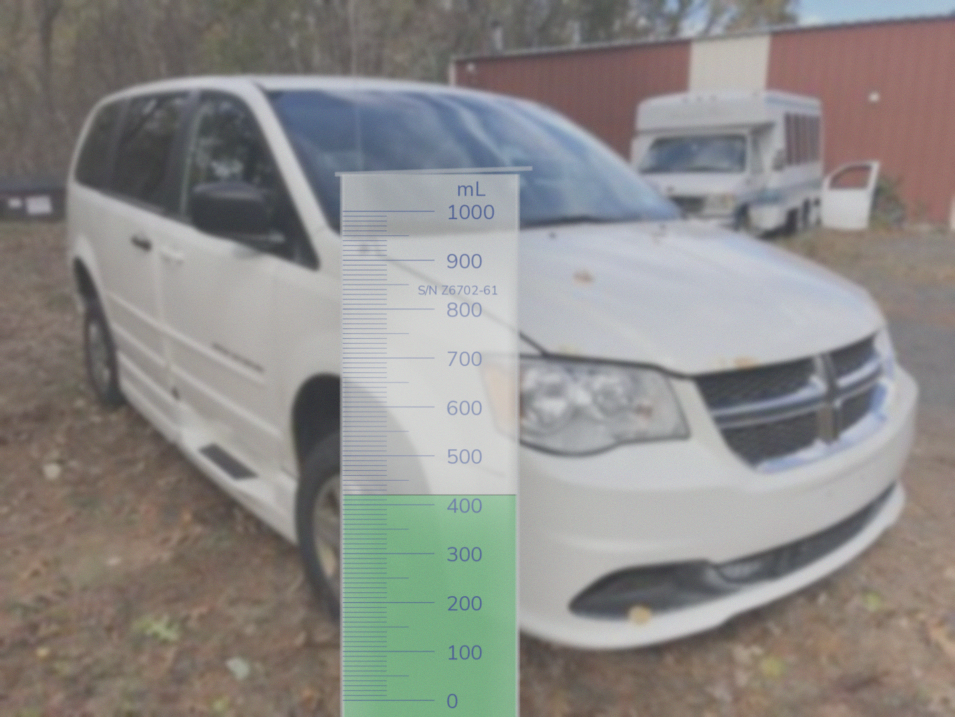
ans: {"value": 420, "unit": "mL"}
